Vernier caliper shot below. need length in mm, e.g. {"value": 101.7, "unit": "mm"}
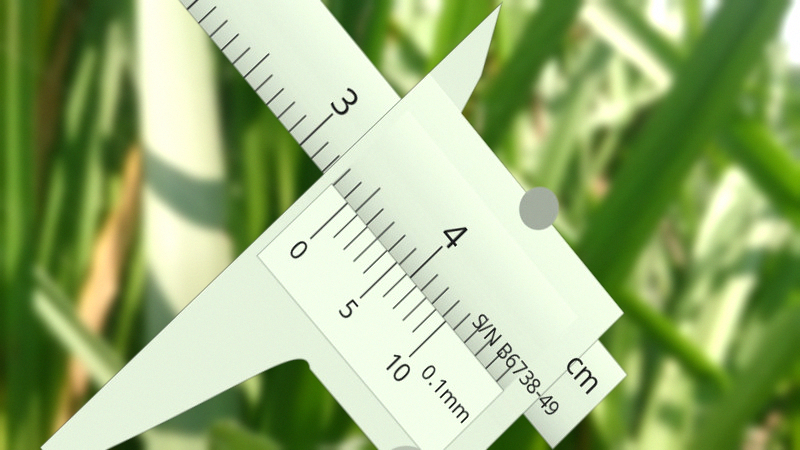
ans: {"value": 34.3, "unit": "mm"}
